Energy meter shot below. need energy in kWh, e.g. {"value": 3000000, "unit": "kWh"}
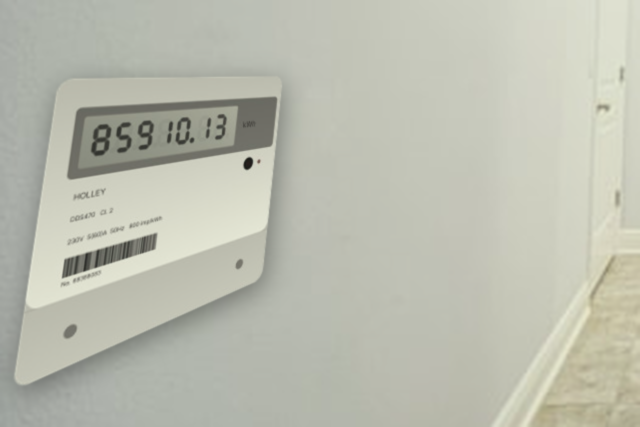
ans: {"value": 85910.13, "unit": "kWh"}
